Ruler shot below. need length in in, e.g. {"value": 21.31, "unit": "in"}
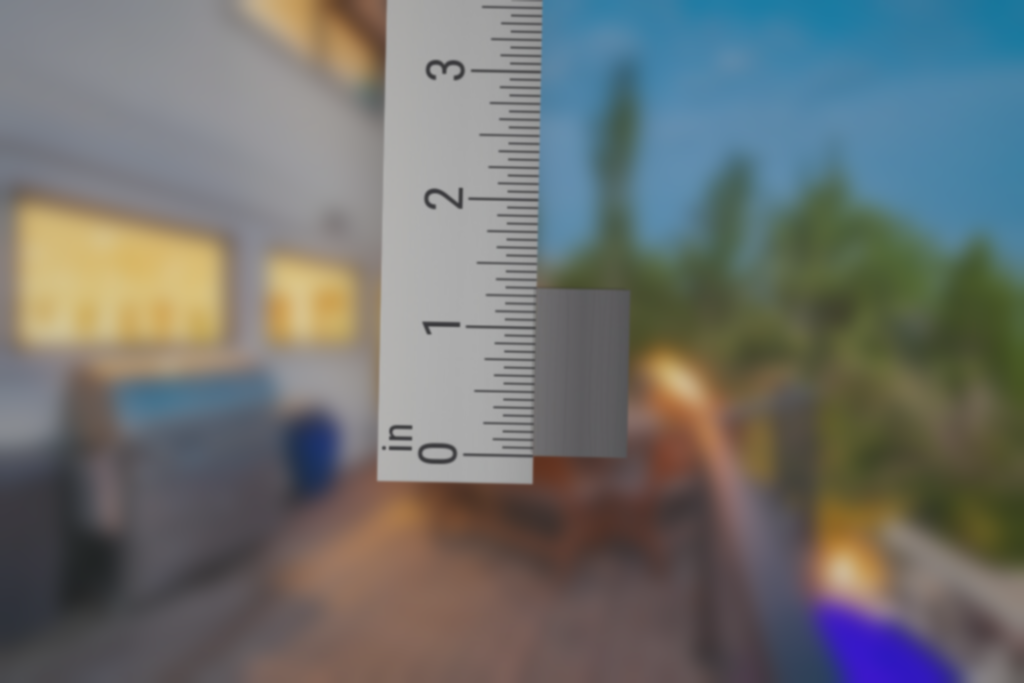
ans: {"value": 1.3125, "unit": "in"}
